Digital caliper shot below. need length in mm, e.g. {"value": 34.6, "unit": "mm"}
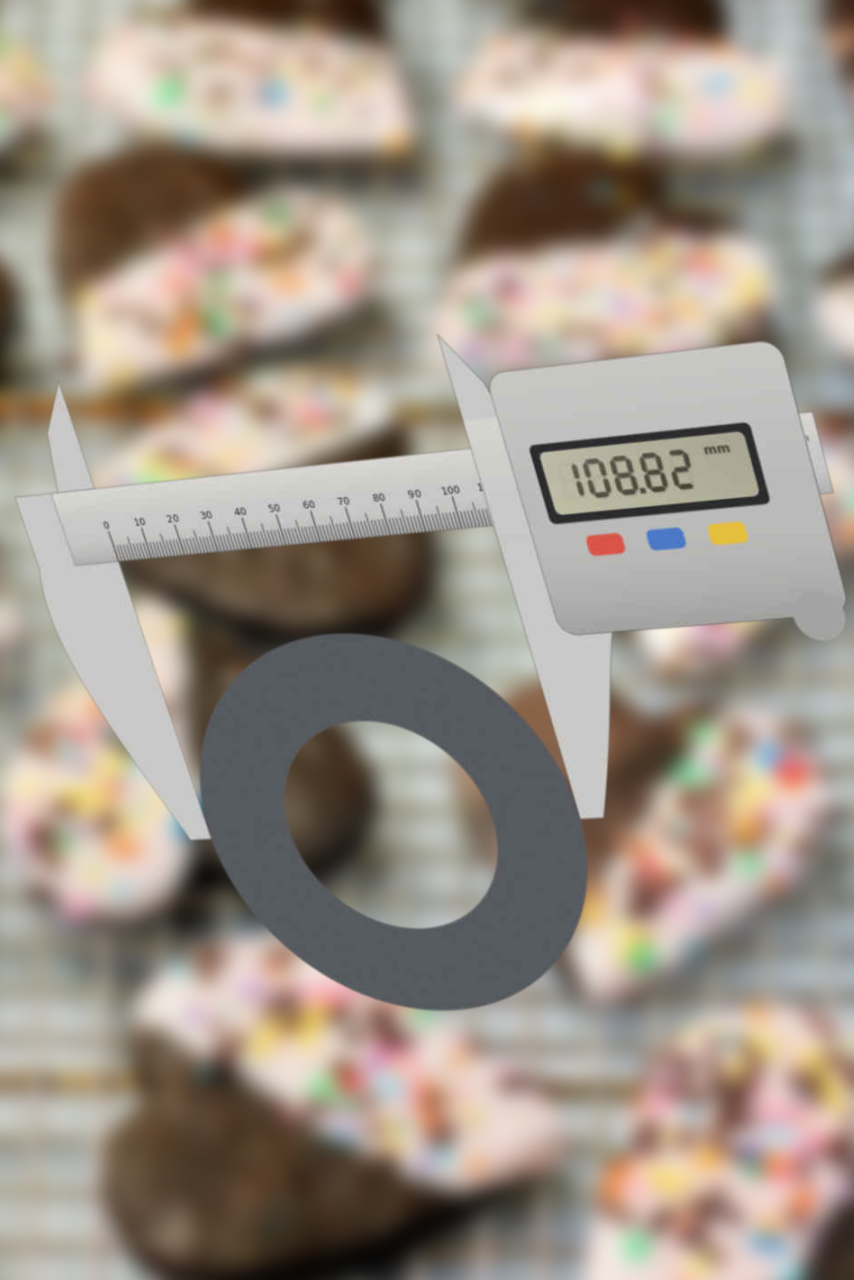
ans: {"value": 108.82, "unit": "mm"}
